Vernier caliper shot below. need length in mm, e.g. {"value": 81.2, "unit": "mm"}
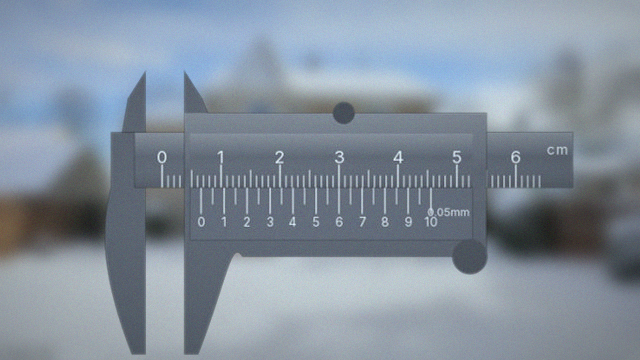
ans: {"value": 6.6, "unit": "mm"}
